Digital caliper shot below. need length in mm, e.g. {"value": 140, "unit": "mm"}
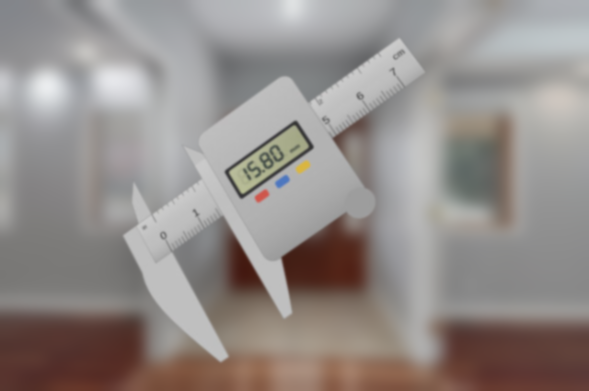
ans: {"value": 15.80, "unit": "mm"}
